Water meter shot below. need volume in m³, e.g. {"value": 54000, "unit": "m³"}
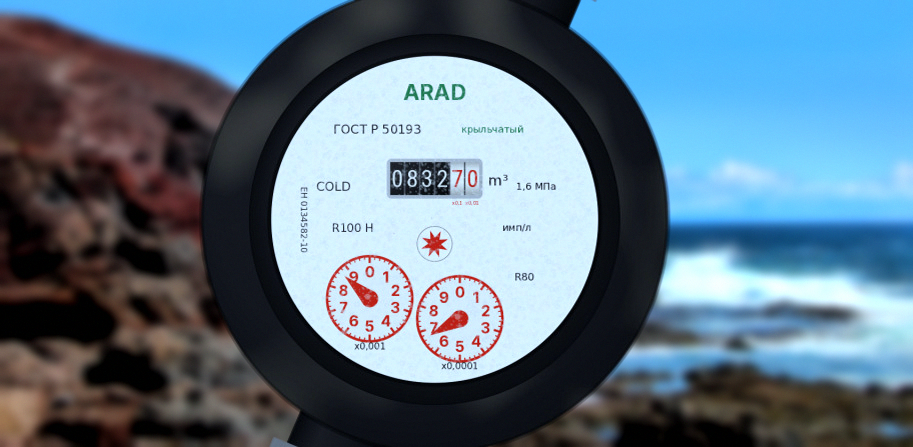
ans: {"value": 832.7086, "unit": "m³"}
